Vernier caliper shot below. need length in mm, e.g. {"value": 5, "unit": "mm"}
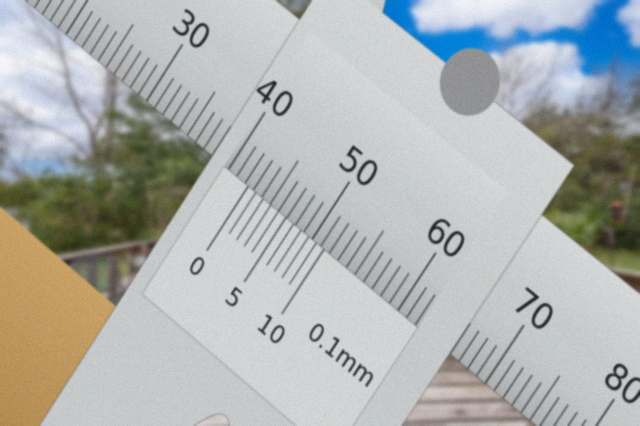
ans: {"value": 42.4, "unit": "mm"}
